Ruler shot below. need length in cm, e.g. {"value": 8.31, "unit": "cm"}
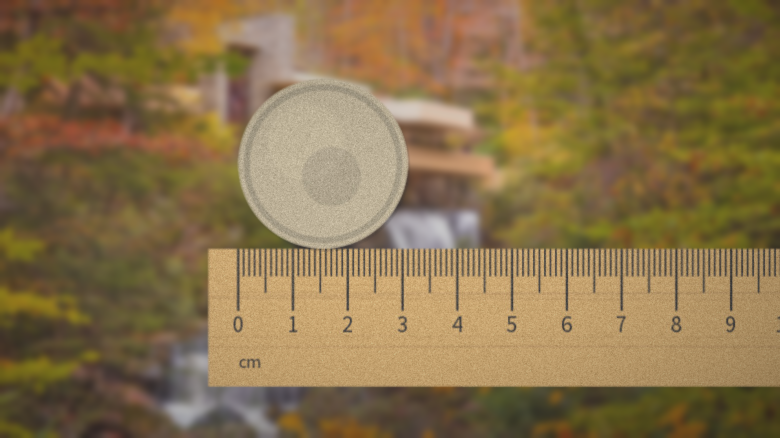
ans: {"value": 3.1, "unit": "cm"}
